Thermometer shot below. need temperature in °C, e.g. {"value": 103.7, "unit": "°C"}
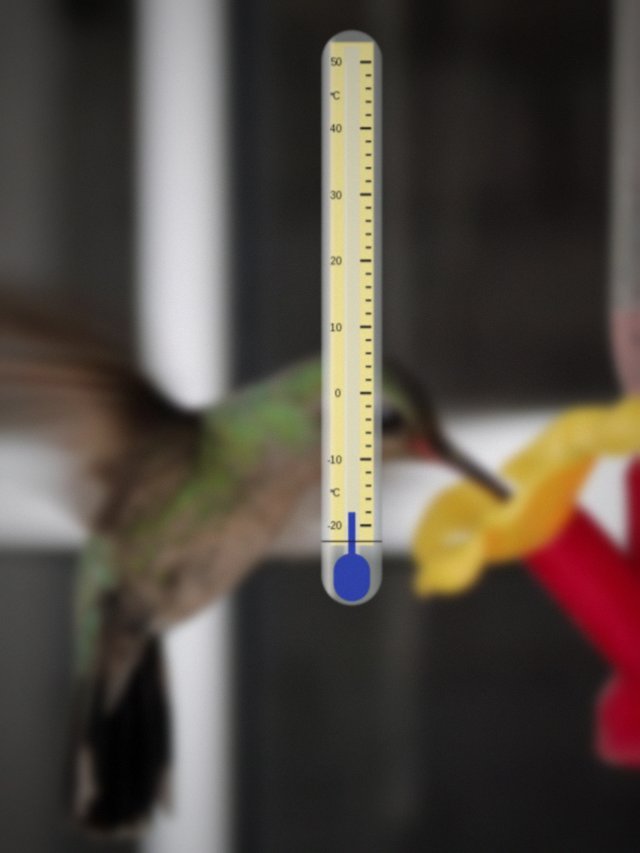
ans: {"value": -18, "unit": "°C"}
